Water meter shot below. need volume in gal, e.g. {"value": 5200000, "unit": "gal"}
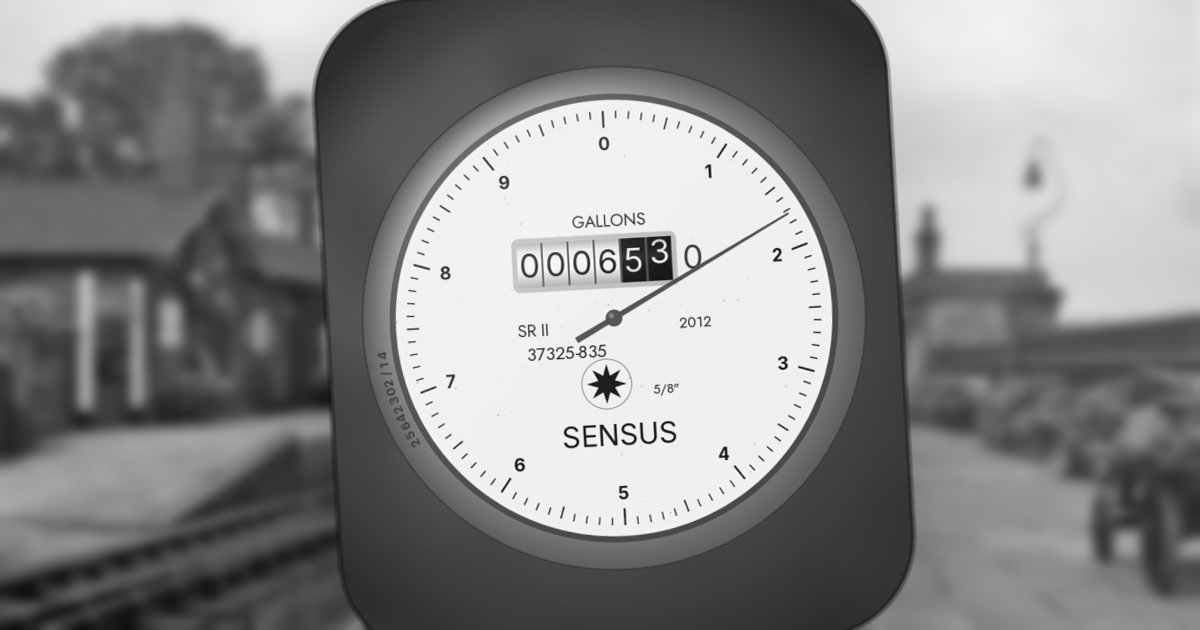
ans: {"value": 6531.7, "unit": "gal"}
